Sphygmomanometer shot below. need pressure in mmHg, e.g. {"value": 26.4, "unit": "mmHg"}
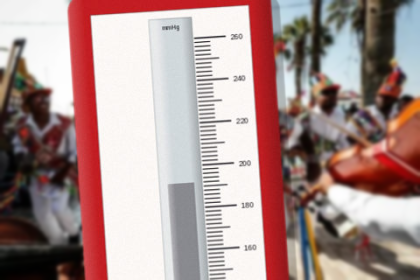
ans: {"value": 192, "unit": "mmHg"}
